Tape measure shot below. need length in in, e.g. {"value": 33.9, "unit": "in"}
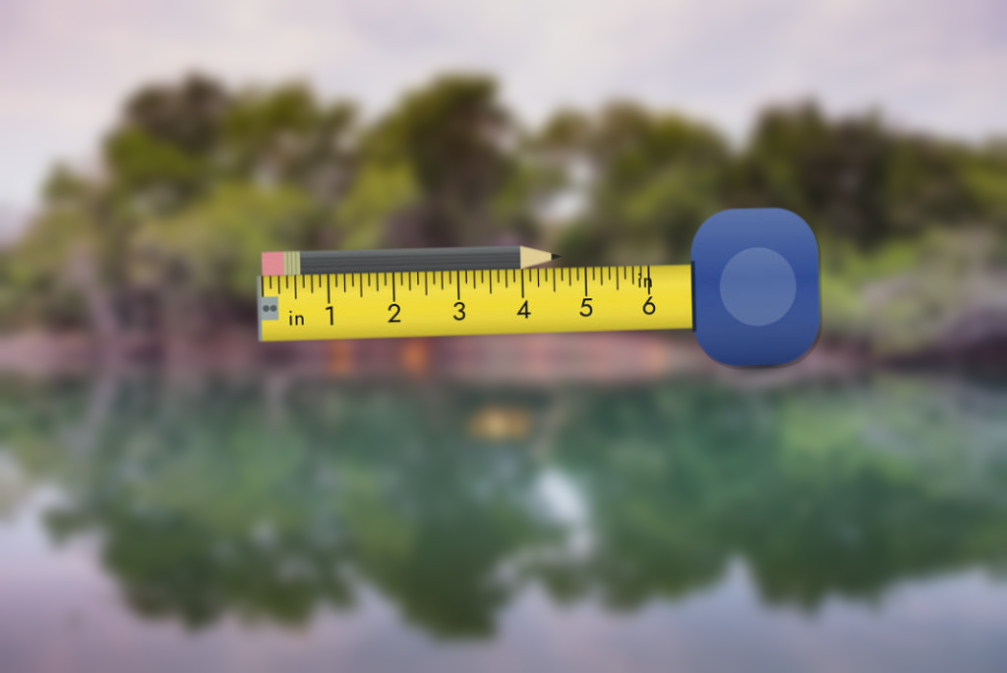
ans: {"value": 4.625, "unit": "in"}
